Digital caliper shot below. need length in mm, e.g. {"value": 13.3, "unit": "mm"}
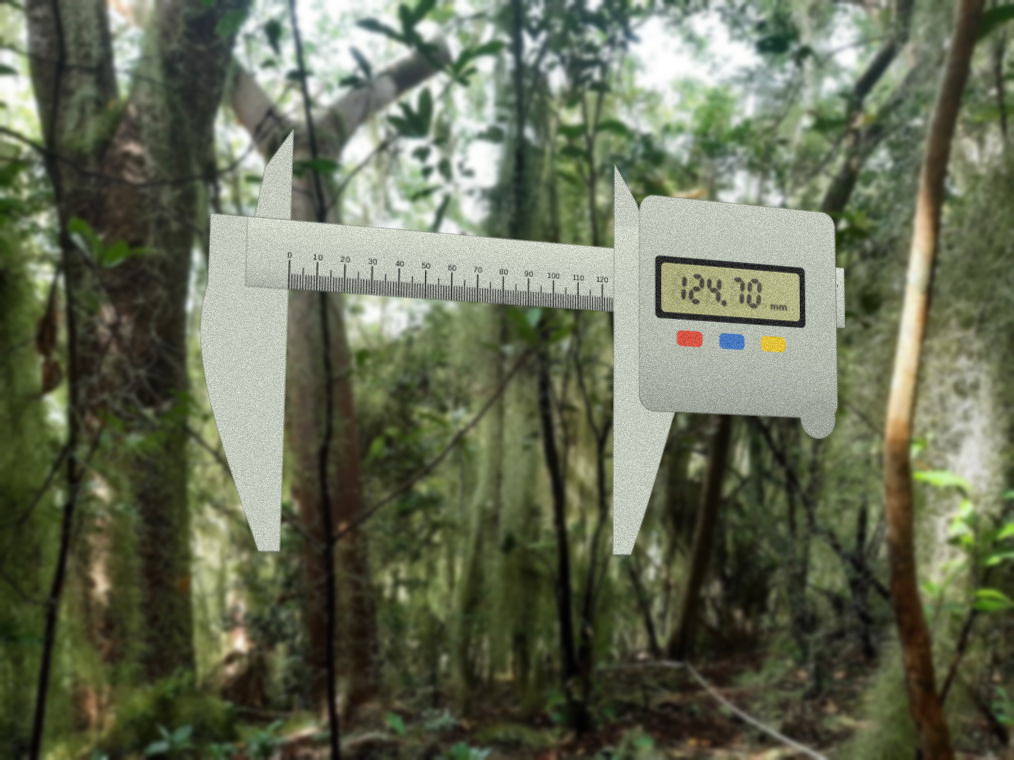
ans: {"value": 124.70, "unit": "mm"}
